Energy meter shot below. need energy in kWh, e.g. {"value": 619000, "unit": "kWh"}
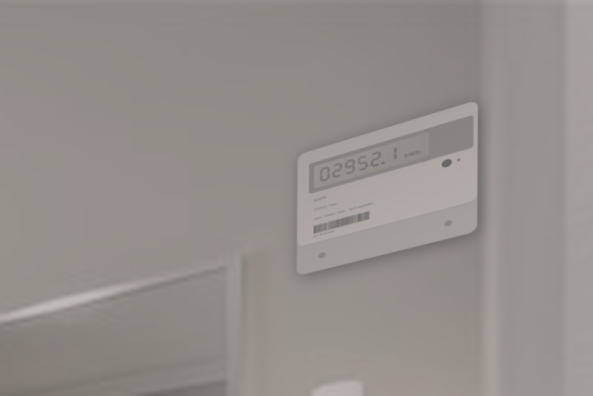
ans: {"value": 2952.1, "unit": "kWh"}
